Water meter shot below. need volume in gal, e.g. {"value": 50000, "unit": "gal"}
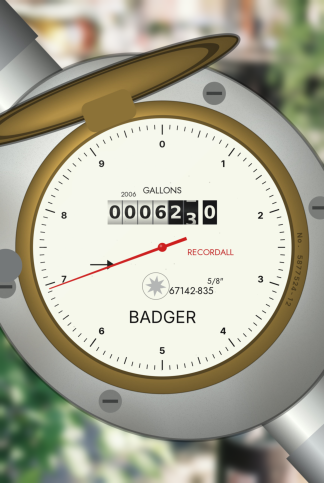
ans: {"value": 6226.9, "unit": "gal"}
